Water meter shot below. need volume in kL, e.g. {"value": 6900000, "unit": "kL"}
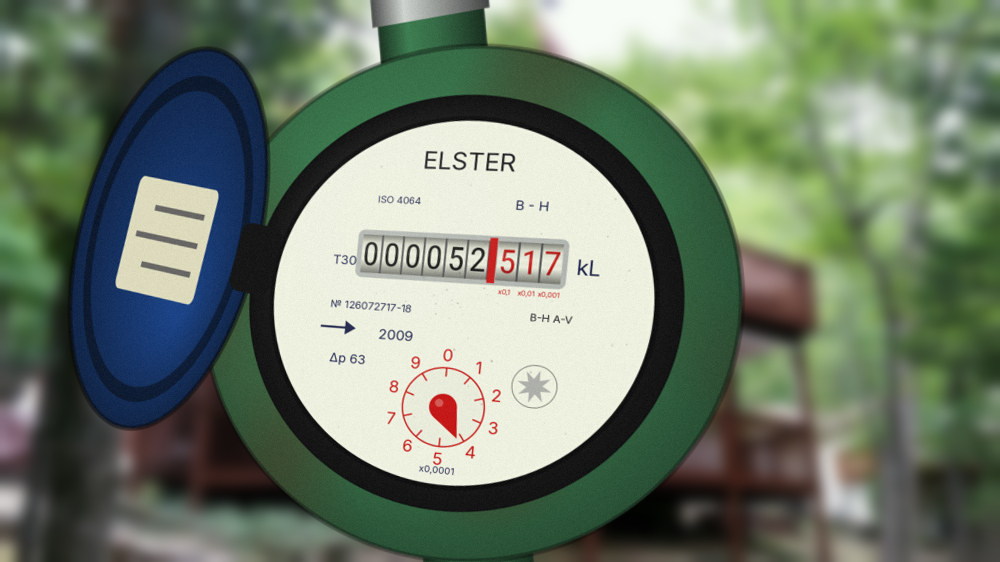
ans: {"value": 52.5174, "unit": "kL"}
